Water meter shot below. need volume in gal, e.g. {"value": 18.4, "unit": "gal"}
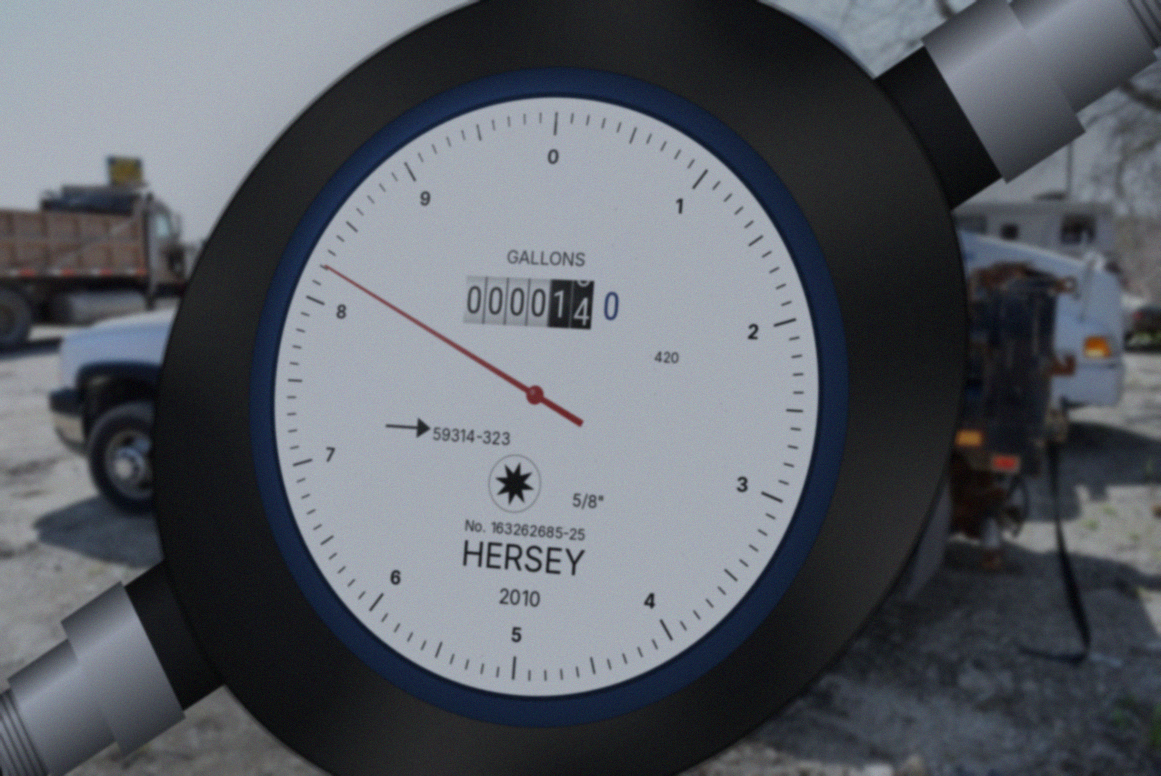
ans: {"value": 138.2, "unit": "gal"}
